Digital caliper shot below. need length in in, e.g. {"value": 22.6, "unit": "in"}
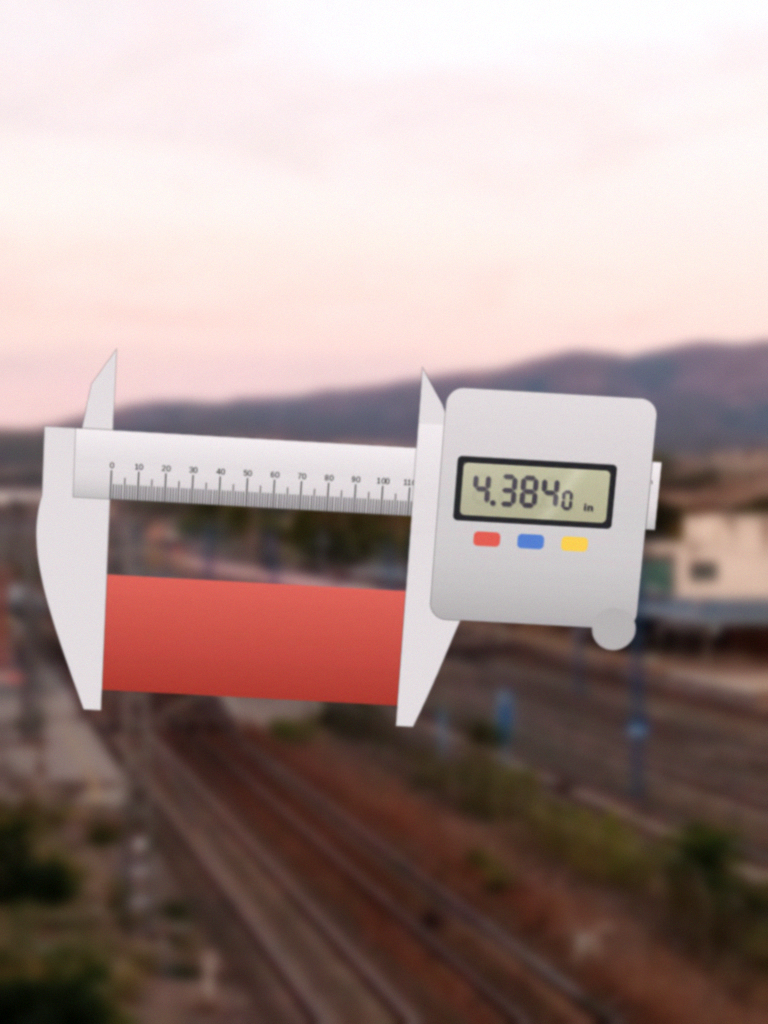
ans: {"value": 4.3840, "unit": "in"}
